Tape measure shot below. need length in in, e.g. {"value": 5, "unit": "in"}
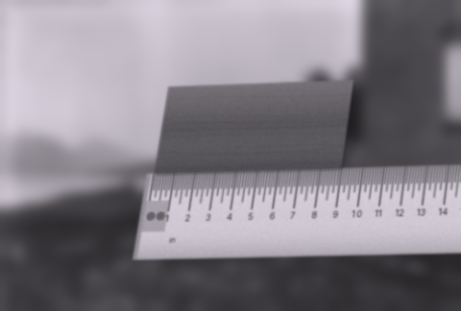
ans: {"value": 9, "unit": "in"}
